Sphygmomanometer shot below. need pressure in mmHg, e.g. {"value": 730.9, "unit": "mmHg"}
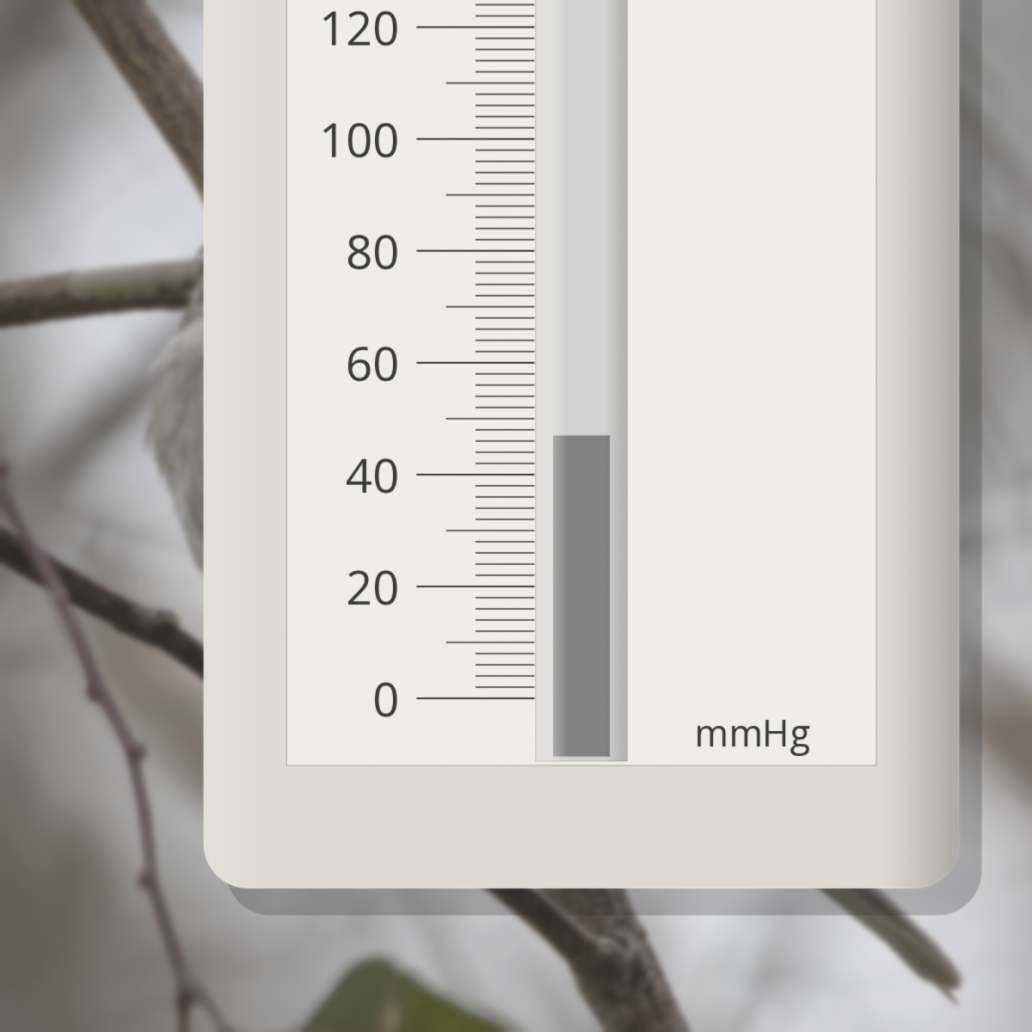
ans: {"value": 47, "unit": "mmHg"}
